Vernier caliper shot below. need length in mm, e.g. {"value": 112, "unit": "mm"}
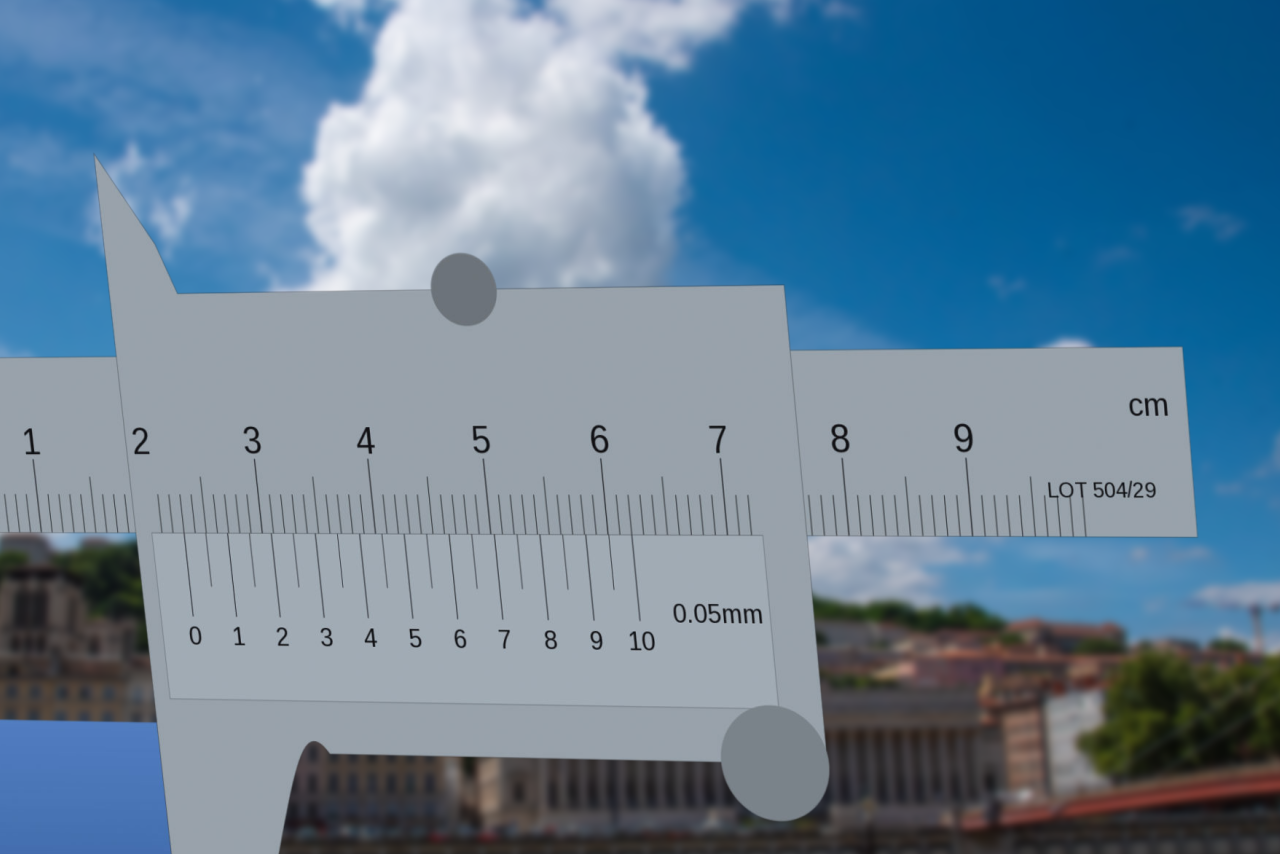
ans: {"value": 23.0, "unit": "mm"}
